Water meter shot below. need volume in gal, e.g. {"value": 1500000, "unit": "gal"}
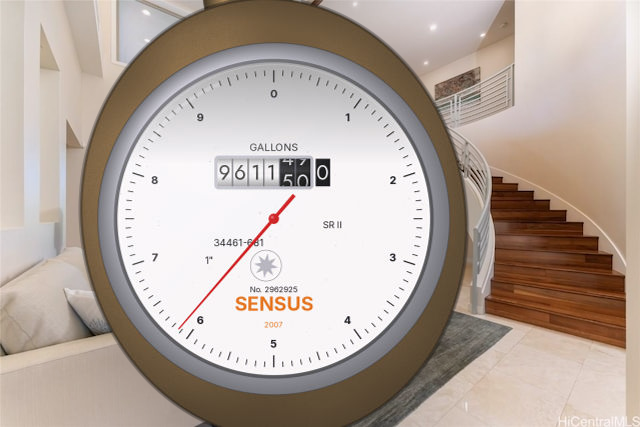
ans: {"value": 9611496.1, "unit": "gal"}
